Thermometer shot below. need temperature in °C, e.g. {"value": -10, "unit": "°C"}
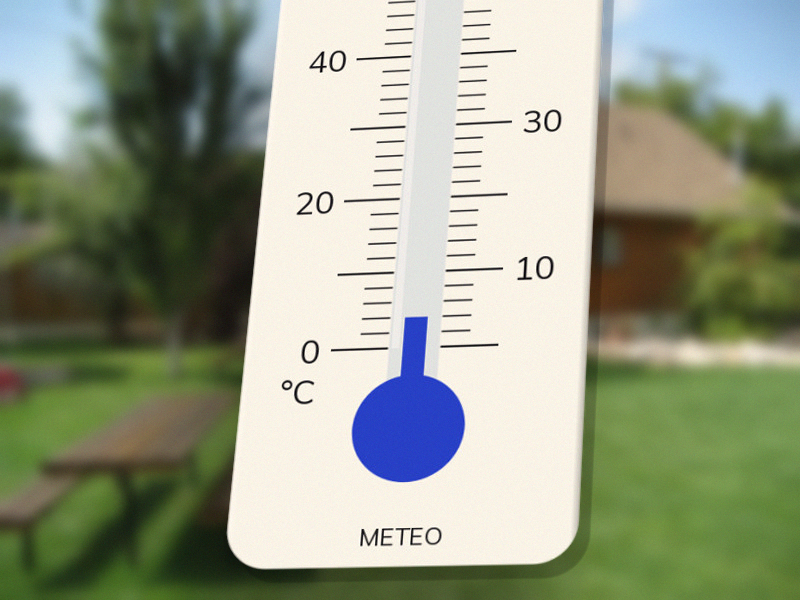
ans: {"value": 4, "unit": "°C"}
